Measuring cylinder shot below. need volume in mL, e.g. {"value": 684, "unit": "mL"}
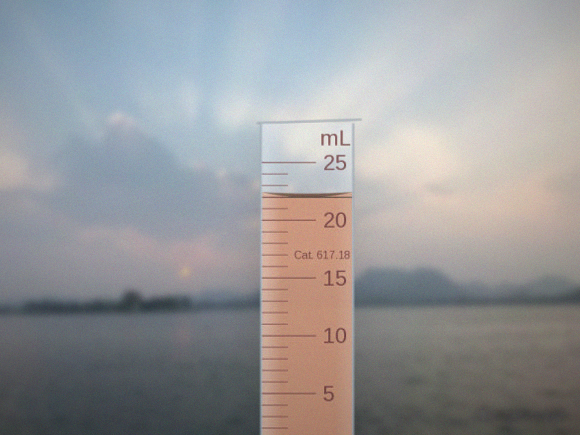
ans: {"value": 22, "unit": "mL"}
